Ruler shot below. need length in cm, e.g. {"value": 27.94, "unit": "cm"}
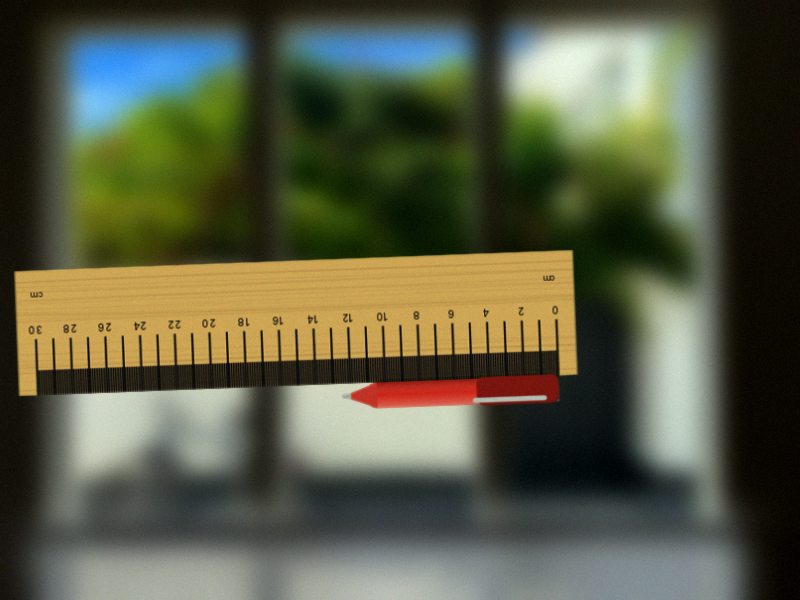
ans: {"value": 12.5, "unit": "cm"}
